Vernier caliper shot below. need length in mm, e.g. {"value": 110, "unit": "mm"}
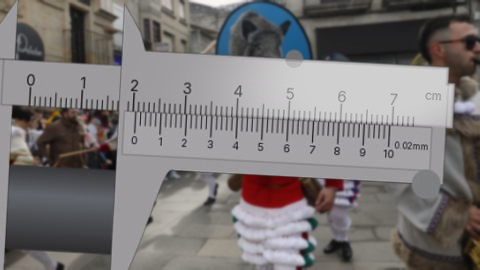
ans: {"value": 20.5, "unit": "mm"}
